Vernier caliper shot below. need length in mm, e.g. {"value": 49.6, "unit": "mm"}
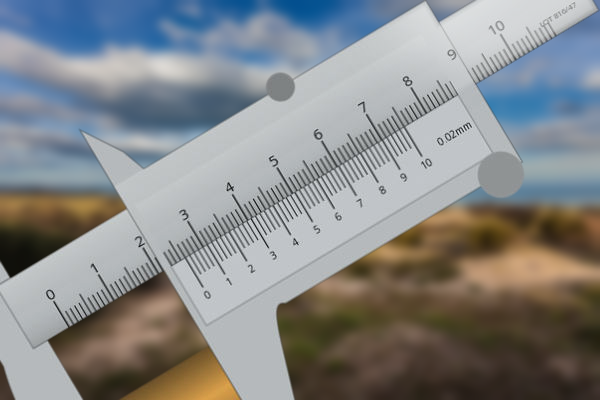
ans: {"value": 26.0, "unit": "mm"}
